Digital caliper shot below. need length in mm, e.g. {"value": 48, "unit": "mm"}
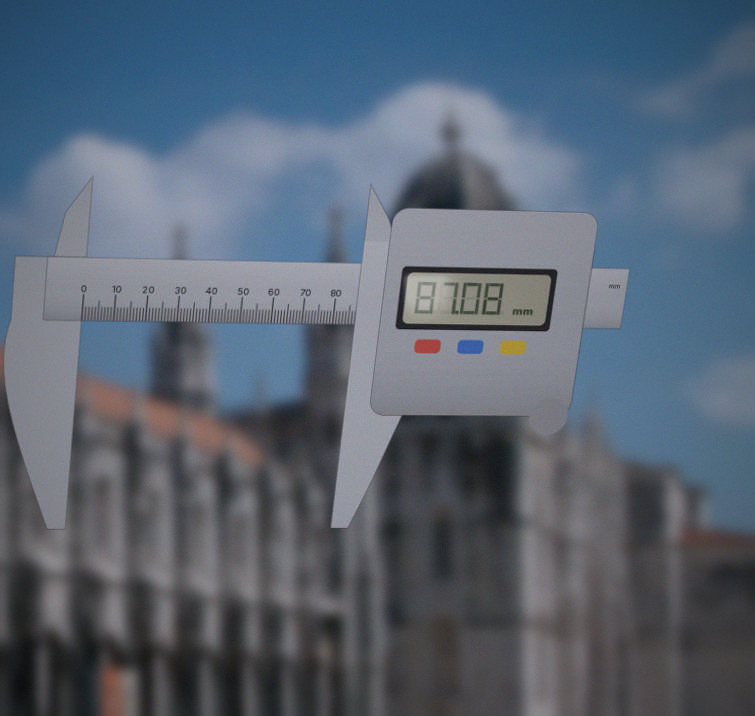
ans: {"value": 87.08, "unit": "mm"}
